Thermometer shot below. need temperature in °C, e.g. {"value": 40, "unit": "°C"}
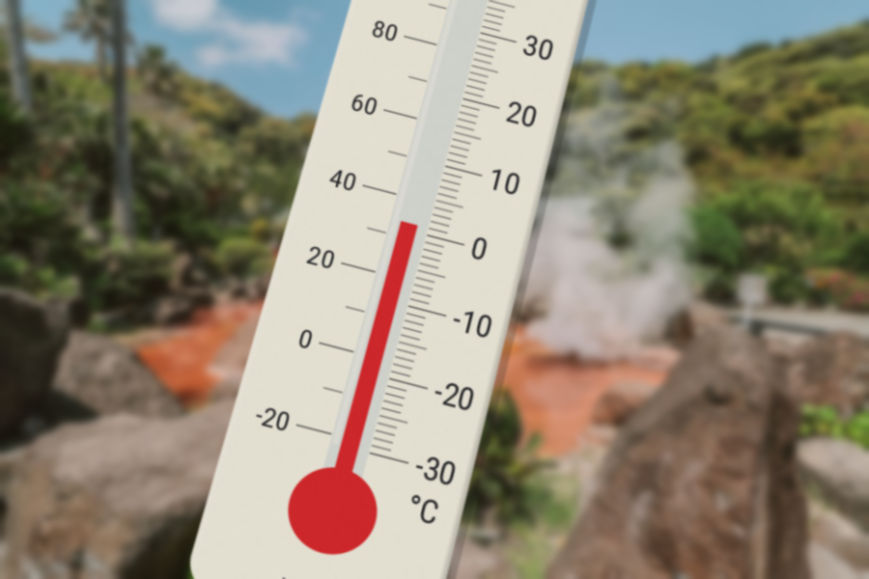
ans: {"value": 1, "unit": "°C"}
